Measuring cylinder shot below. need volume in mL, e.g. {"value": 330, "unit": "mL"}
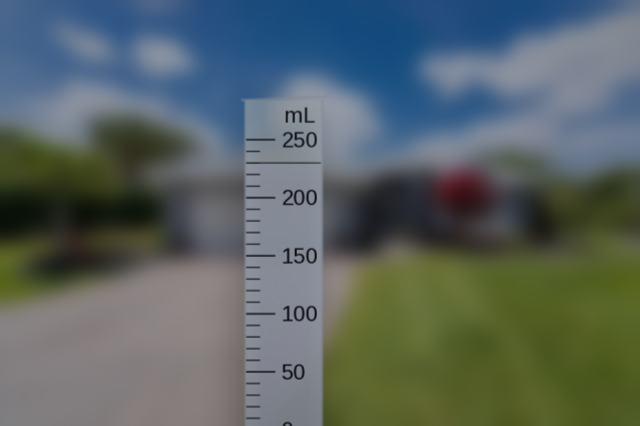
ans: {"value": 230, "unit": "mL"}
